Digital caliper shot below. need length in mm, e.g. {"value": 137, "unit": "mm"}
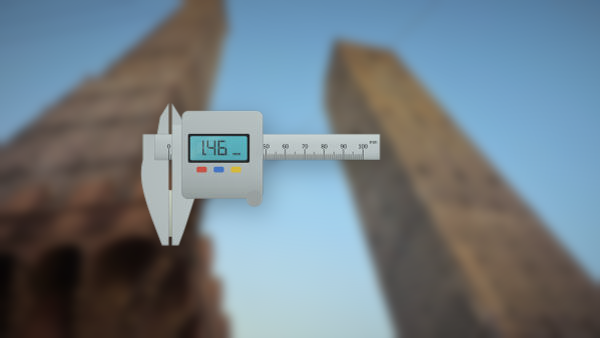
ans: {"value": 1.46, "unit": "mm"}
